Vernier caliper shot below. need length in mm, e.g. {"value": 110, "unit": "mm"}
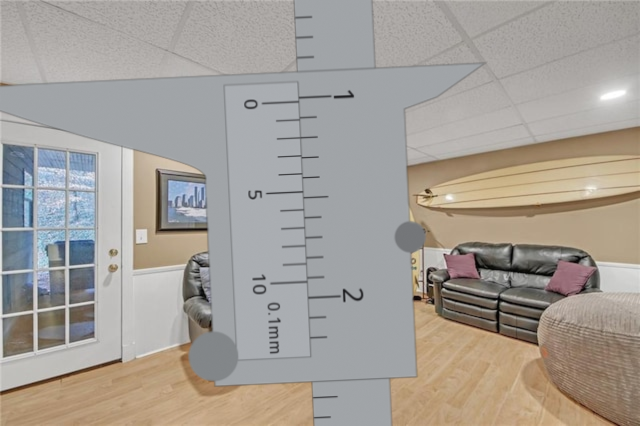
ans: {"value": 10.2, "unit": "mm"}
